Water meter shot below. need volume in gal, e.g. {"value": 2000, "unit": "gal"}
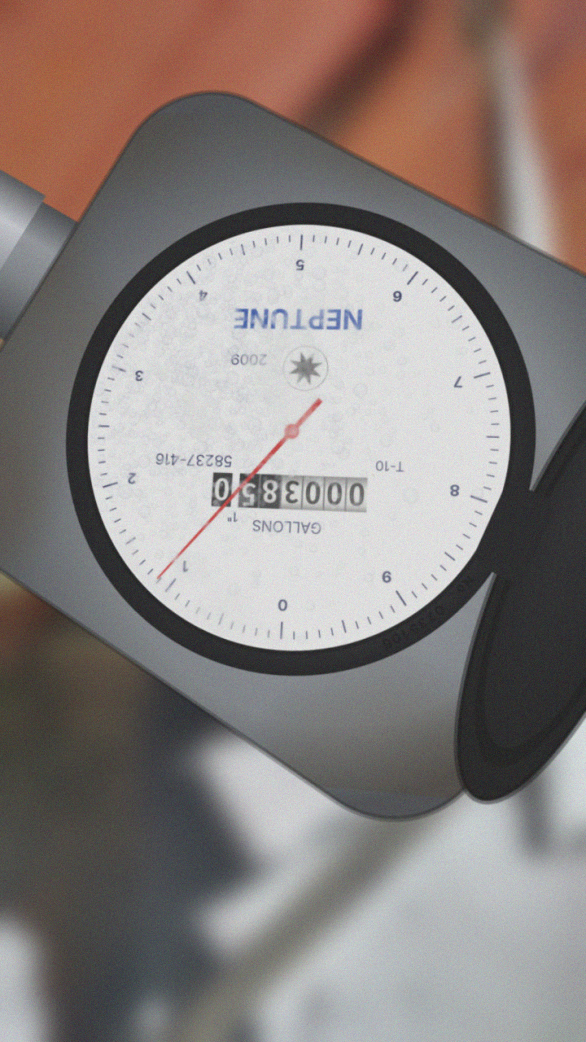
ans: {"value": 3851.1, "unit": "gal"}
